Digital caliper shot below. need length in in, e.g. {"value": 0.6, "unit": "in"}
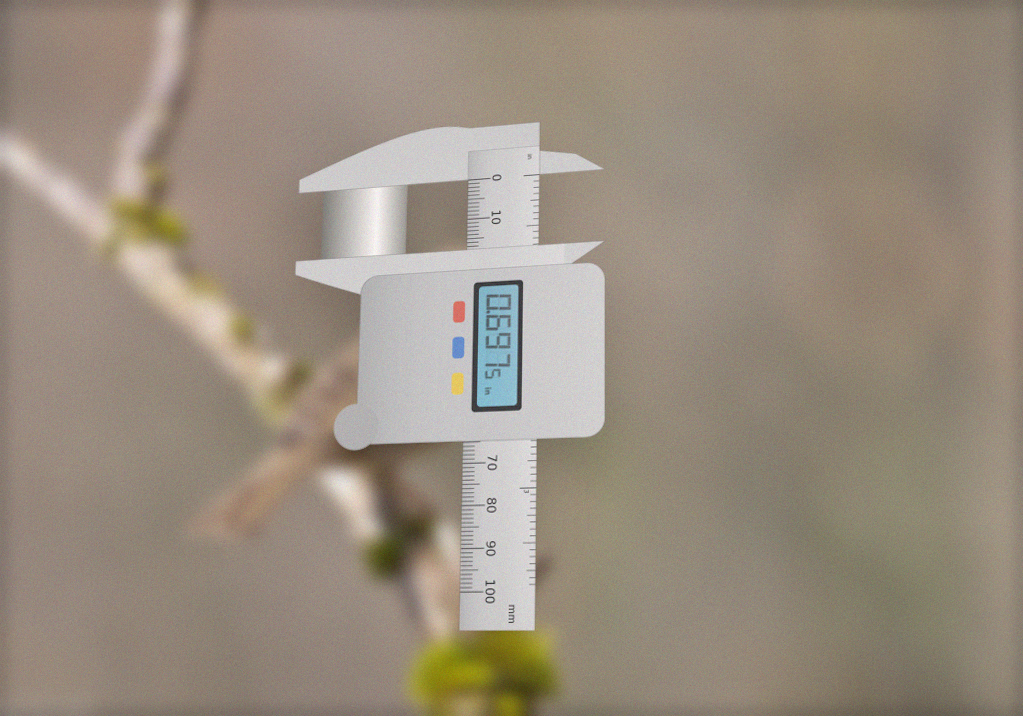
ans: {"value": 0.6975, "unit": "in"}
